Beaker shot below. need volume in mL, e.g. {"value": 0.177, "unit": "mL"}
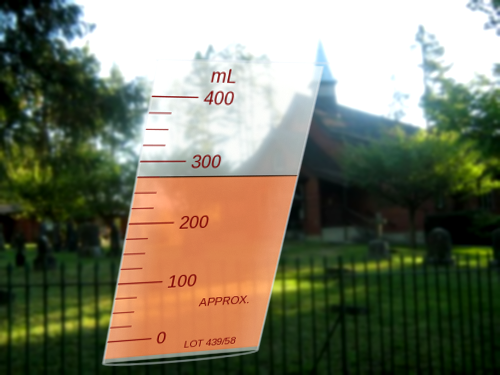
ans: {"value": 275, "unit": "mL"}
